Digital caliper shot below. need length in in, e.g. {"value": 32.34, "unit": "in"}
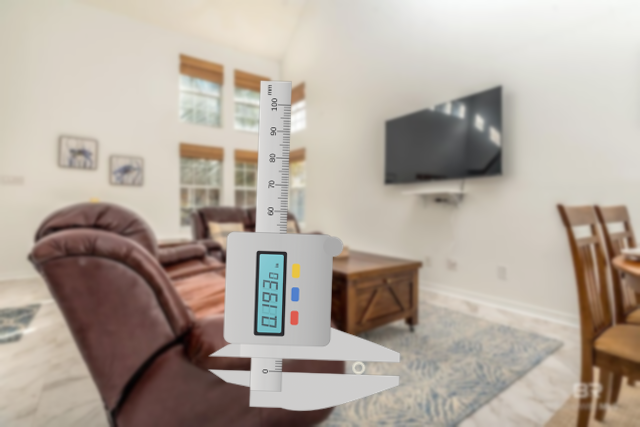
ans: {"value": 0.1930, "unit": "in"}
